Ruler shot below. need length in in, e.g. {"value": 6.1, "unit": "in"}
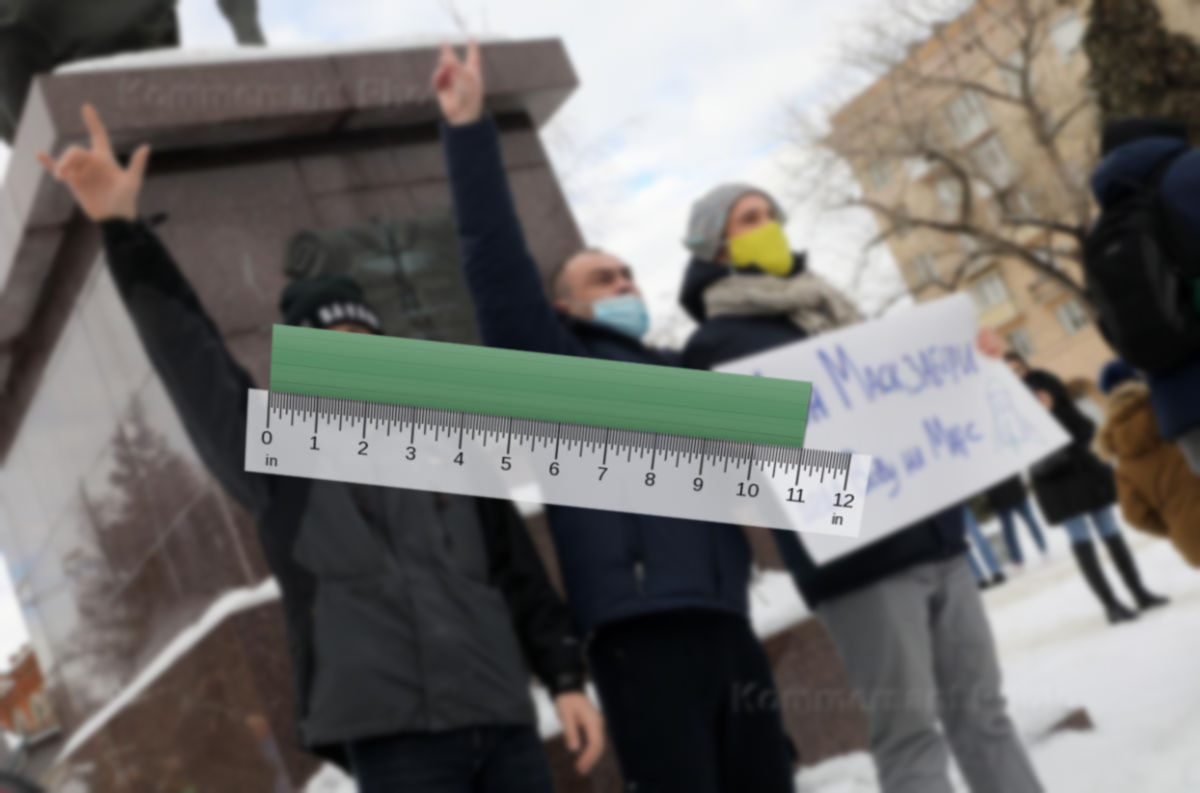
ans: {"value": 11, "unit": "in"}
